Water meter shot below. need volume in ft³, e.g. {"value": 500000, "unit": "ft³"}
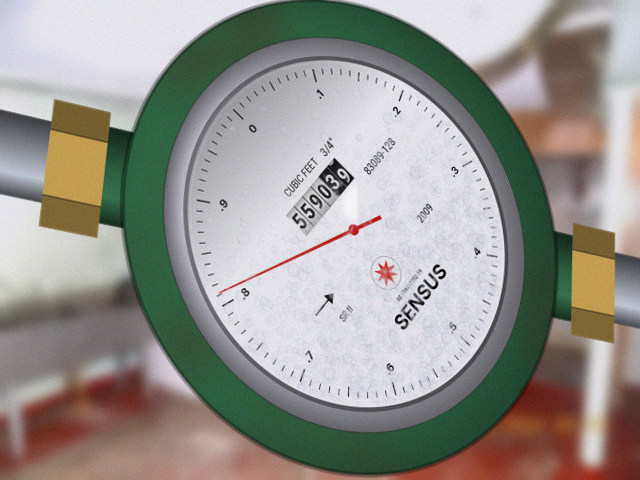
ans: {"value": 559038.81, "unit": "ft³"}
